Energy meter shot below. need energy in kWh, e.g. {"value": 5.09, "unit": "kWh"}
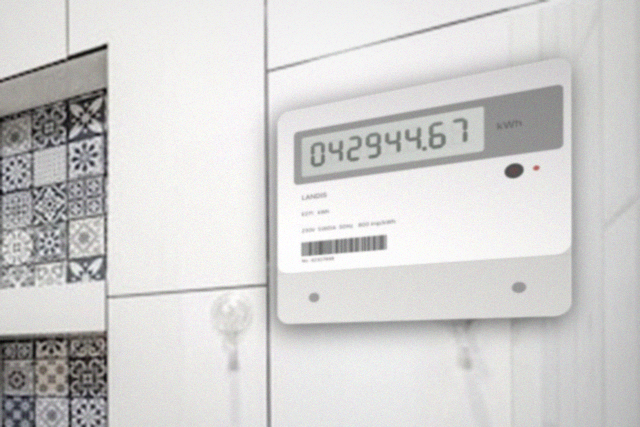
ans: {"value": 42944.67, "unit": "kWh"}
